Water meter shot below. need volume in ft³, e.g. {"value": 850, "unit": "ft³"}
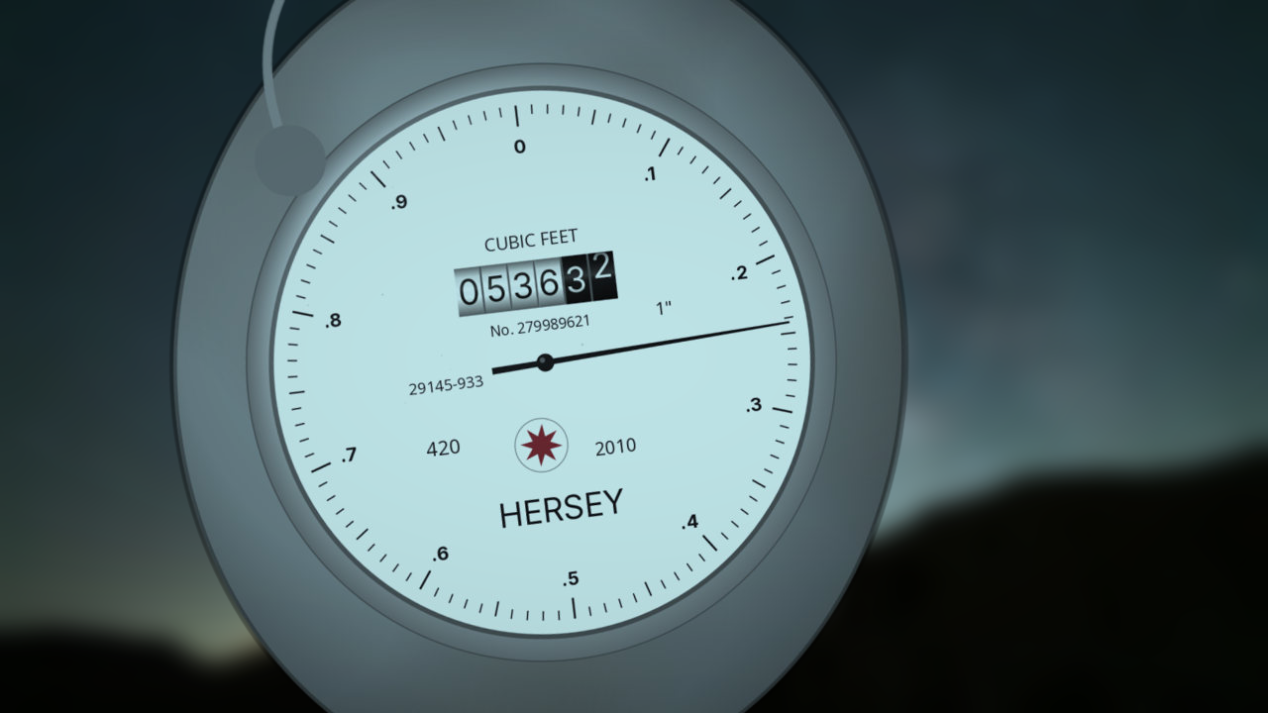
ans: {"value": 53632.24, "unit": "ft³"}
